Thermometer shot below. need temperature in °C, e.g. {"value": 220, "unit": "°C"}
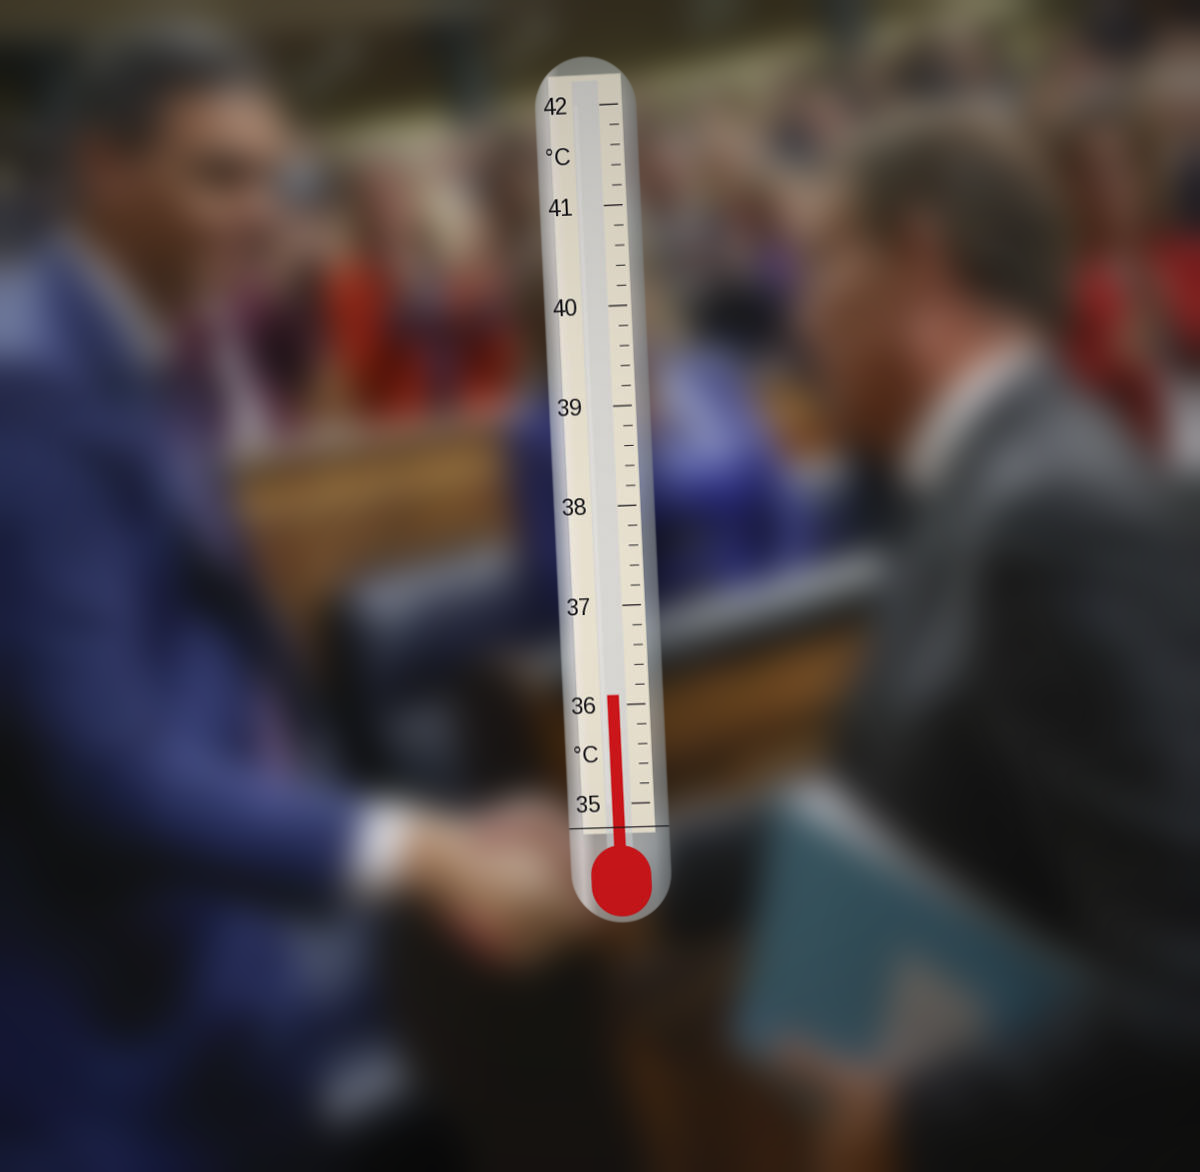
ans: {"value": 36.1, "unit": "°C"}
